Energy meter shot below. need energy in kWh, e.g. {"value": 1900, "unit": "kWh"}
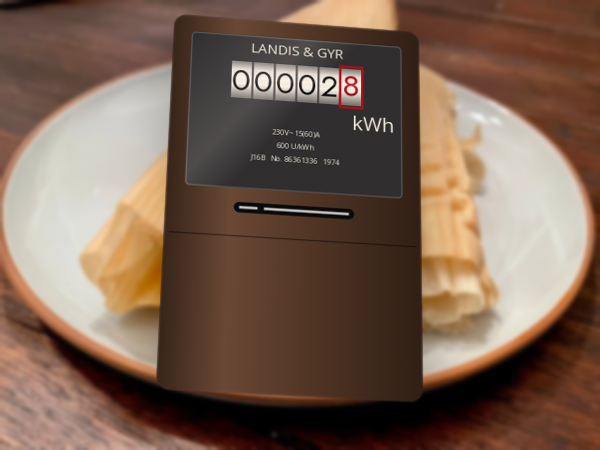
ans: {"value": 2.8, "unit": "kWh"}
